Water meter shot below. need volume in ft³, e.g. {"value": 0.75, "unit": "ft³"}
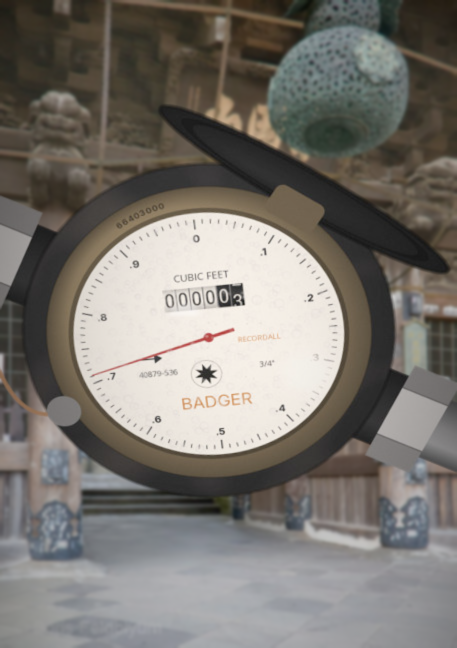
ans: {"value": 2.71, "unit": "ft³"}
